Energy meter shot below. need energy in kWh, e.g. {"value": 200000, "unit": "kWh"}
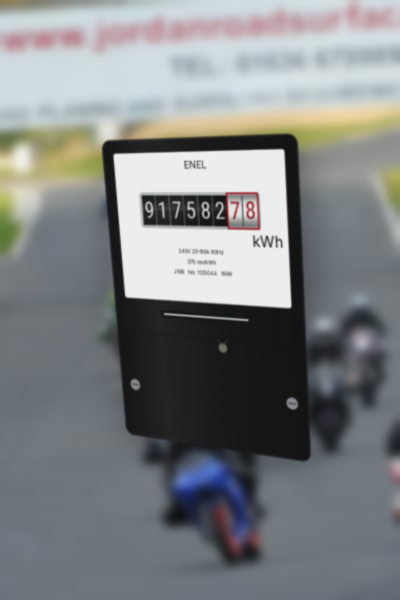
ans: {"value": 917582.78, "unit": "kWh"}
